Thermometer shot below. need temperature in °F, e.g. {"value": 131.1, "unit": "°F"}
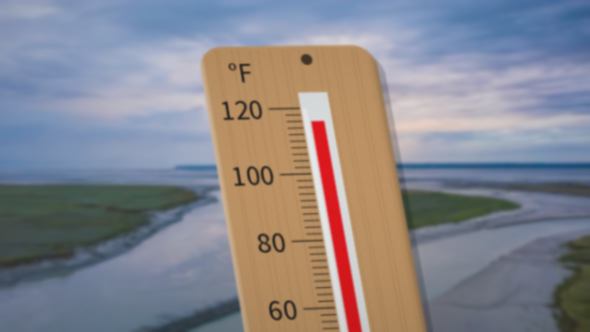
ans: {"value": 116, "unit": "°F"}
